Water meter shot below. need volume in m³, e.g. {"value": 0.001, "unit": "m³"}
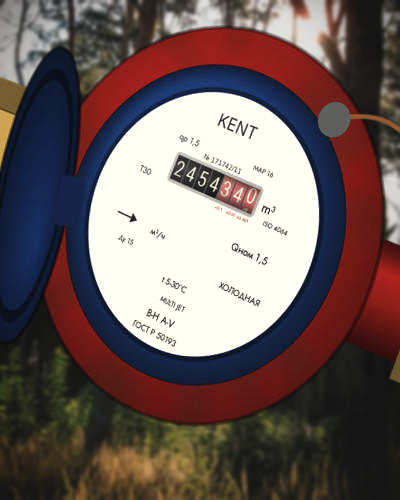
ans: {"value": 2454.340, "unit": "m³"}
